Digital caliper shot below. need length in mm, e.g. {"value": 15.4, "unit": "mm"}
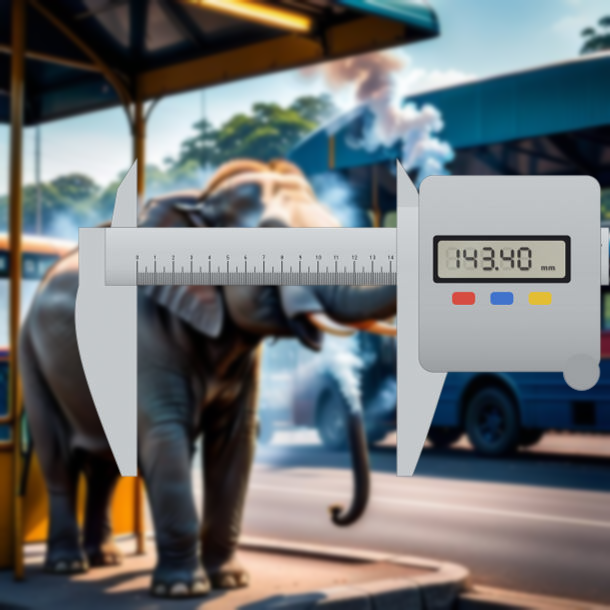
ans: {"value": 143.40, "unit": "mm"}
